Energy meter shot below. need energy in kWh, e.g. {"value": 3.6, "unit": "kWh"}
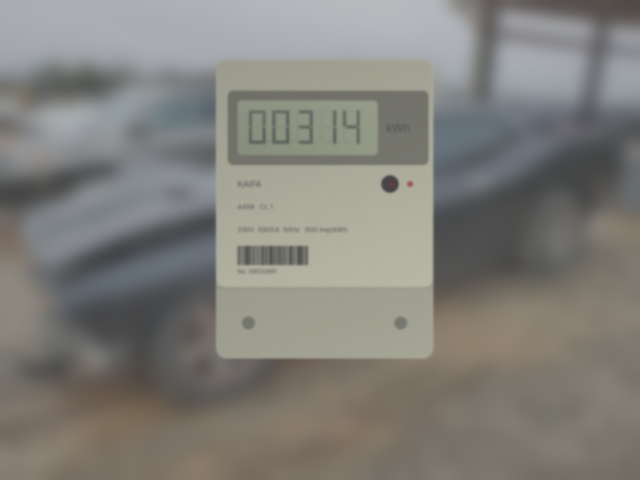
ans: {"value": 314, "unit": "kWh"}
